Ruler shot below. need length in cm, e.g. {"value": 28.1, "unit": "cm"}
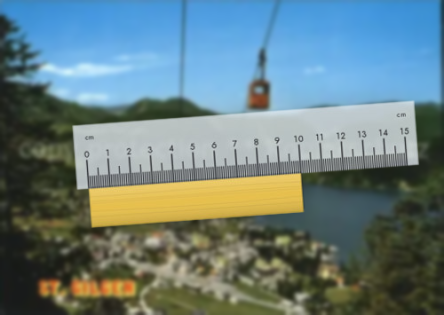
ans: {"value": 10, "unit": "cm"}
